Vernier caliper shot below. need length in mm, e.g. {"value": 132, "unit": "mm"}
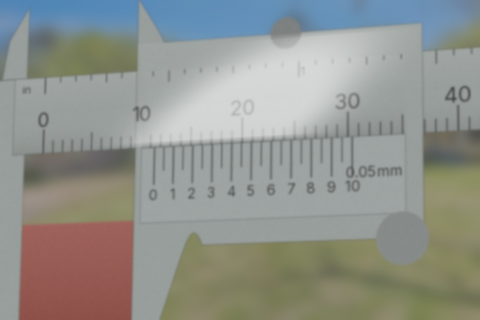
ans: {"value": 11.4, "unit": "mm"}
